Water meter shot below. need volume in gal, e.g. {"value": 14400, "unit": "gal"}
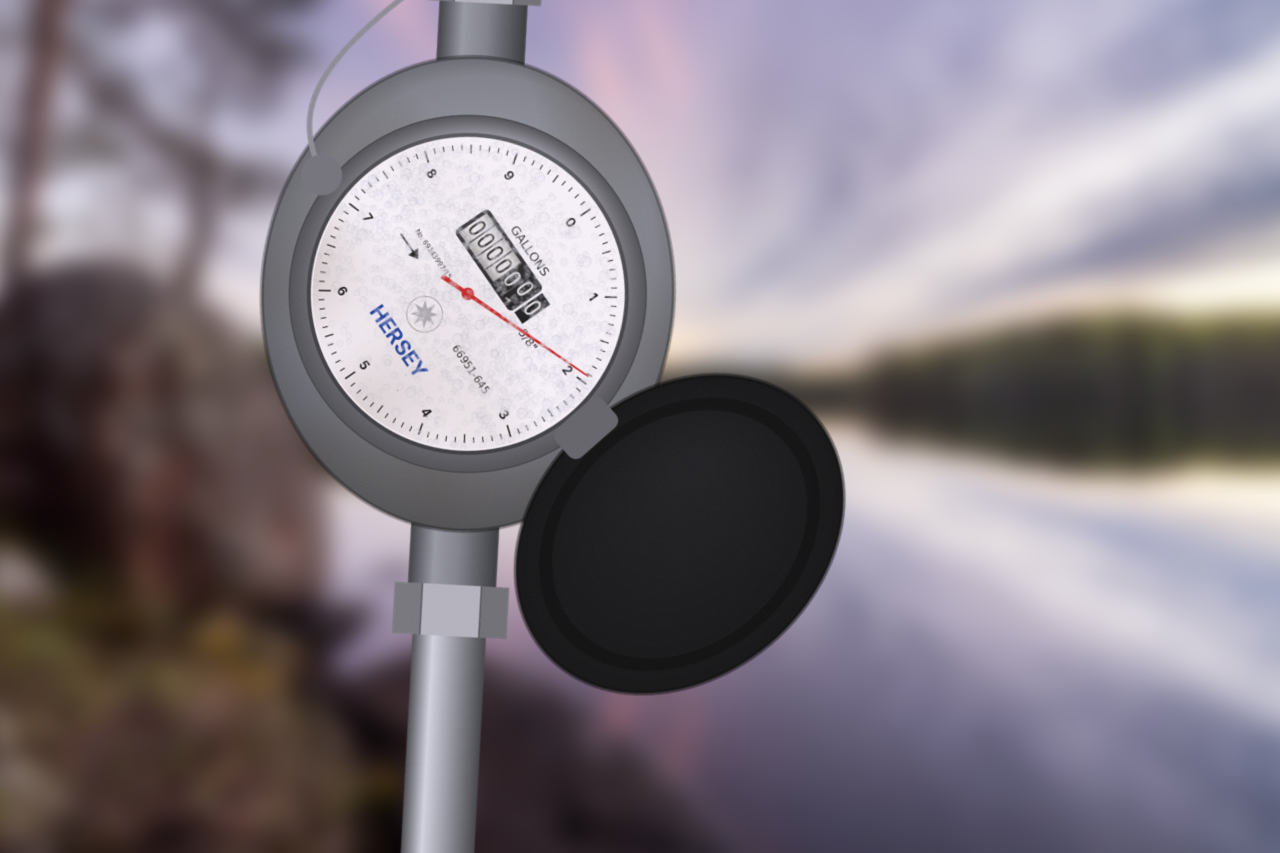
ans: {"value": 1.9, "unit": "gal"}
